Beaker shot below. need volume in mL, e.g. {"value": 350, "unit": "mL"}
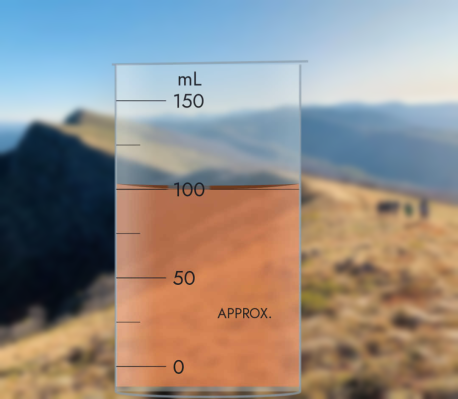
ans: {"value": 100, "unit": "mL"}
